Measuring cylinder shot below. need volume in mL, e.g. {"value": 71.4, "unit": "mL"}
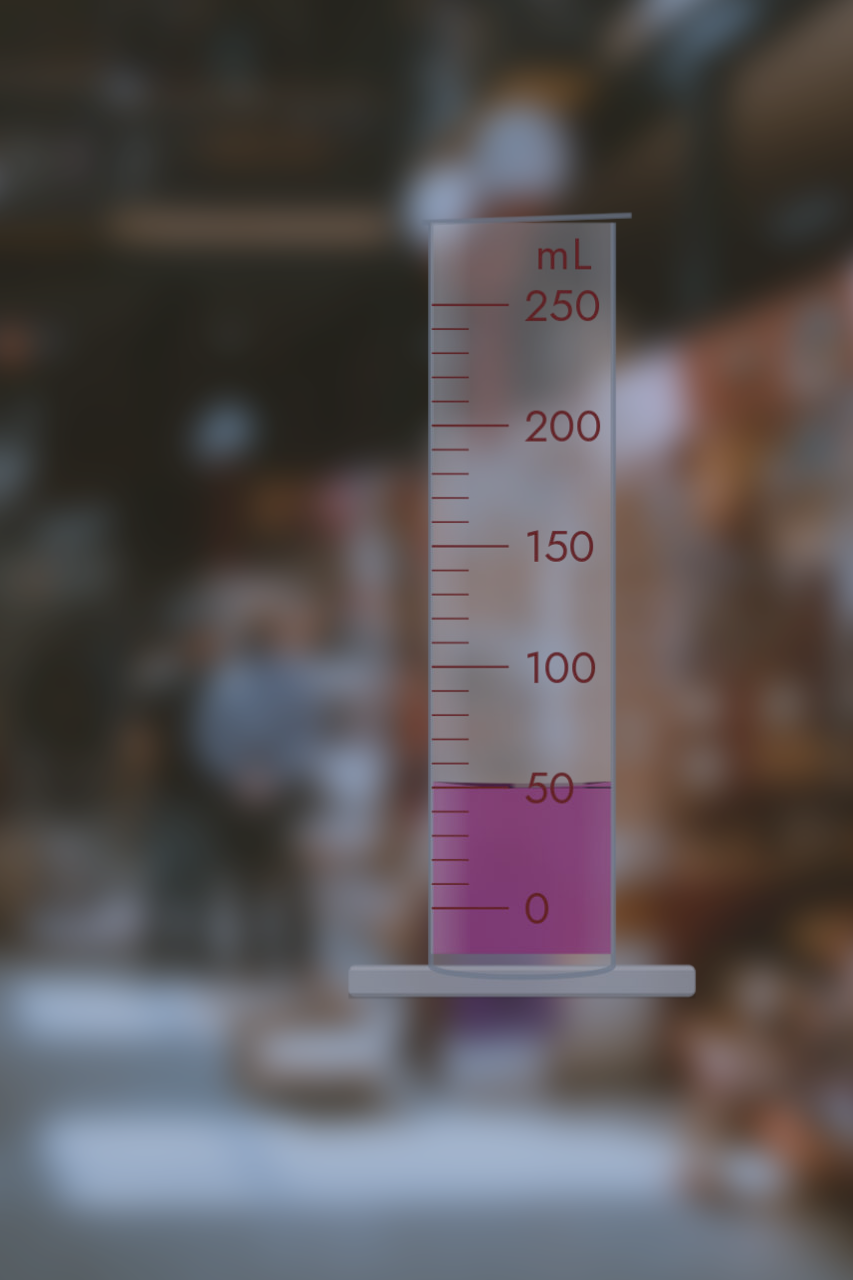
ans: {"value": 50, "unit": "mL"}
